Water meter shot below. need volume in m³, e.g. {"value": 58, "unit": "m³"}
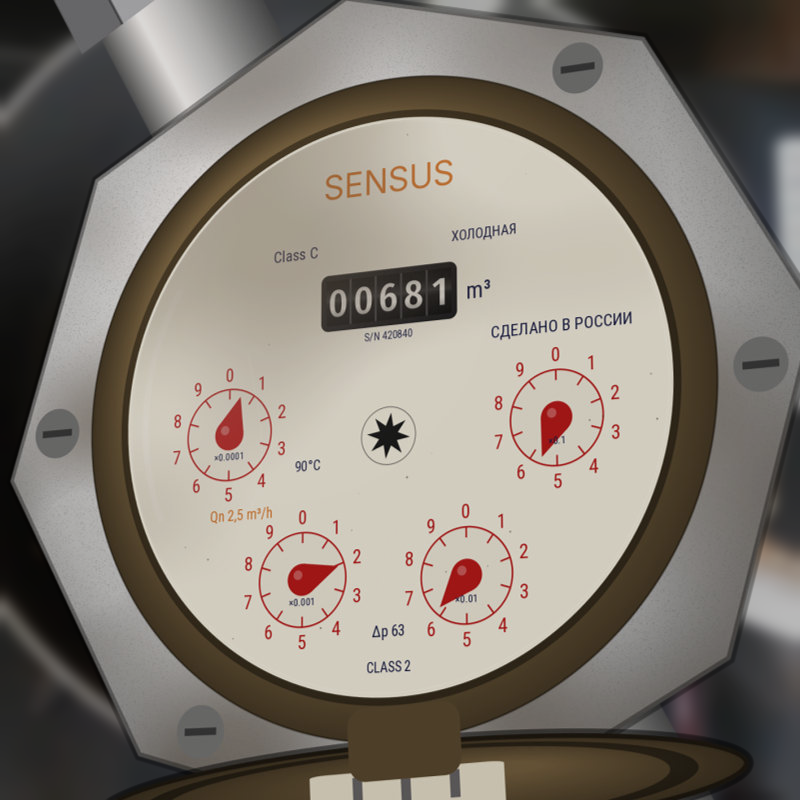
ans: {"value": 681.5620, "unit": "m³"}
